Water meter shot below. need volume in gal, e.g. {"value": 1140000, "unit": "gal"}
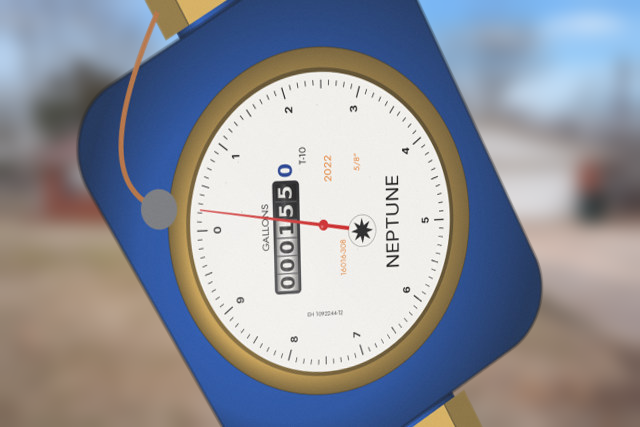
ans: {"value": 1550.2, "unit": "gal"}
